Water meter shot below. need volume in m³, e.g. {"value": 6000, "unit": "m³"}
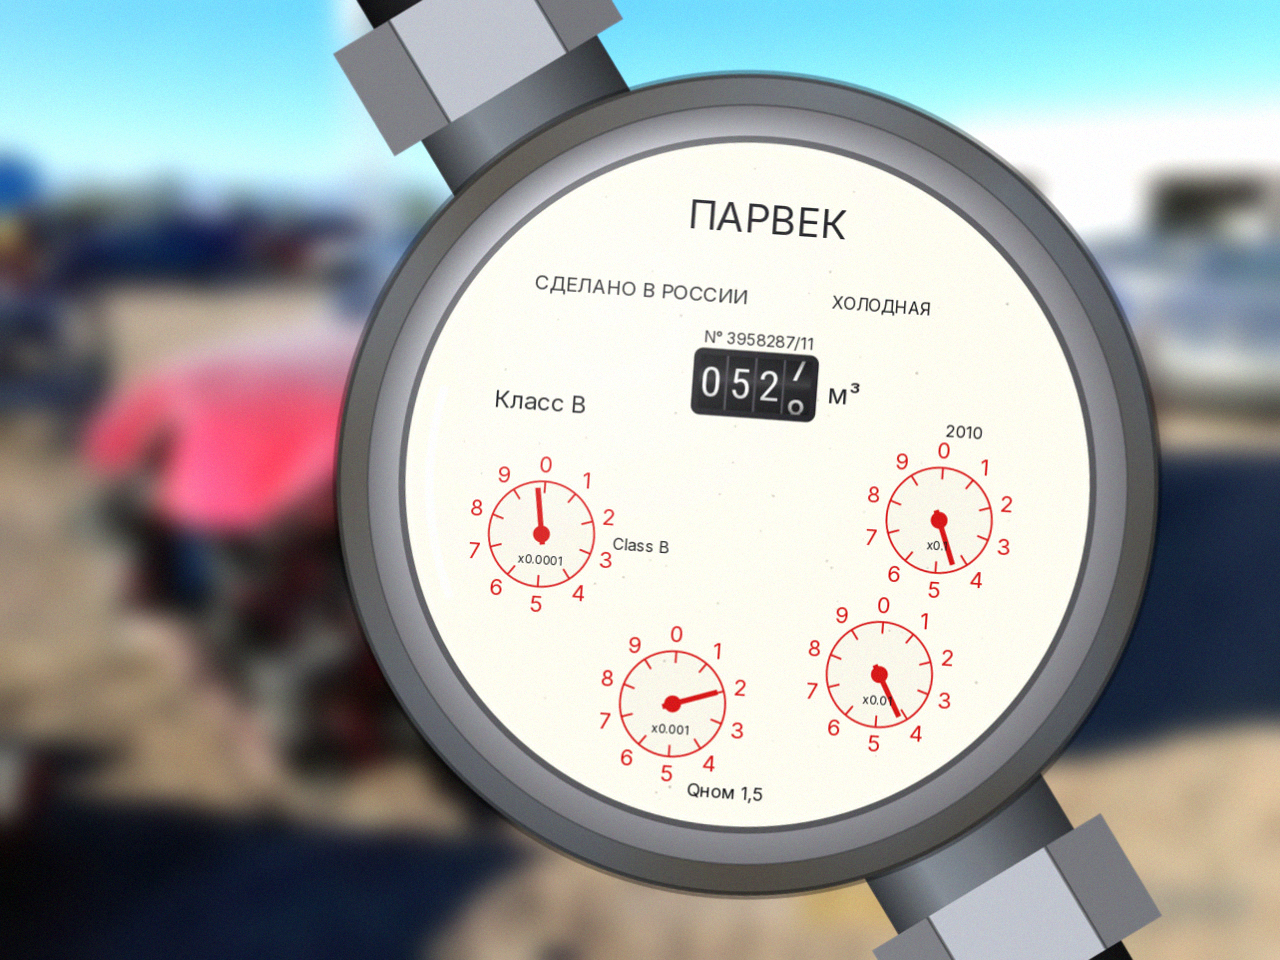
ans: {"value": 527.4419, "unit": "m³"}
